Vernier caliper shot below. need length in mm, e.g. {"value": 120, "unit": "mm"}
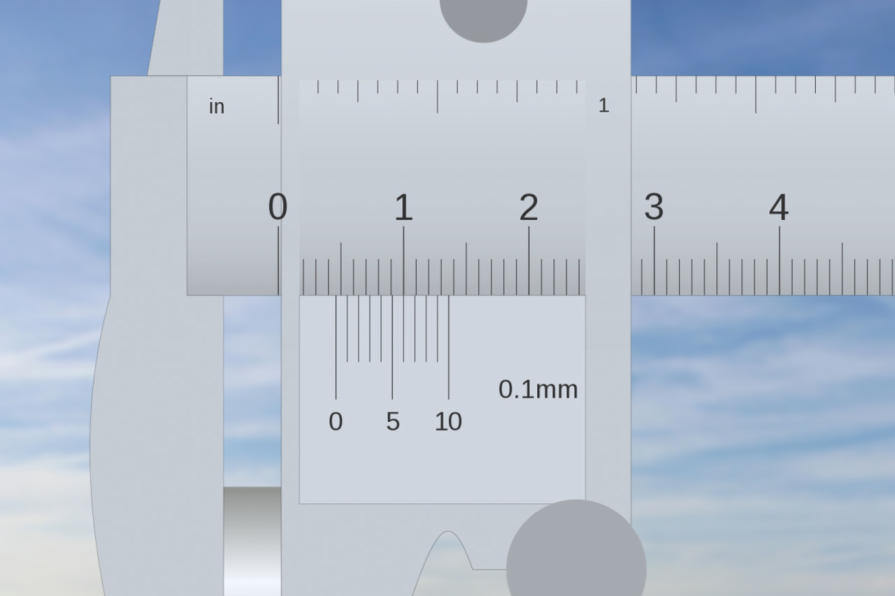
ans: {"value": 4.6, "unit": "mm"}
